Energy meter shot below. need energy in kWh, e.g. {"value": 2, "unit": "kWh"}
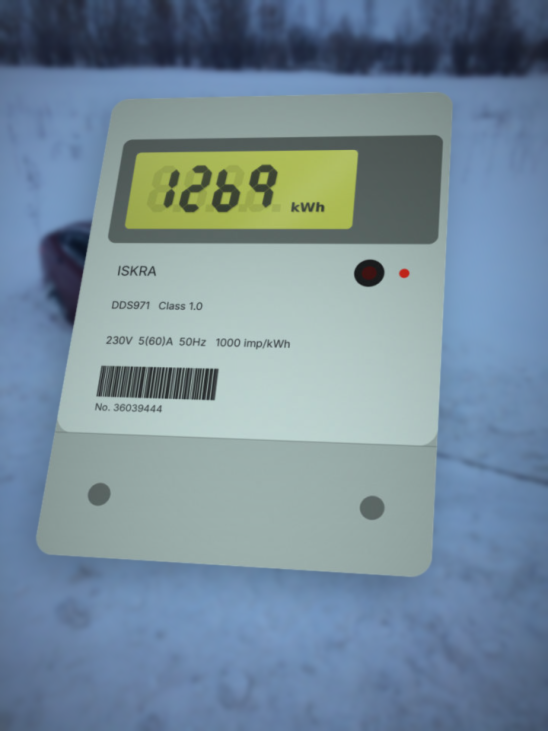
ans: {"value": 1269, "unit": "kWh"}
